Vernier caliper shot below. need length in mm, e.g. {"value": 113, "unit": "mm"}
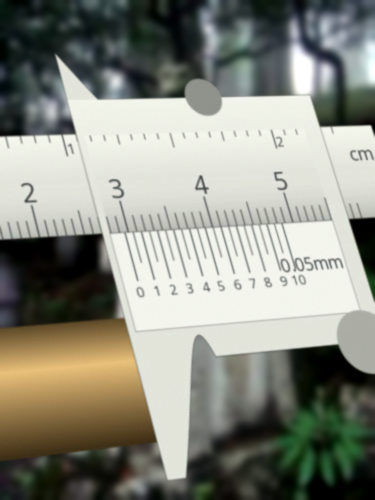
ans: {"value": 29.6, "unit": "mm"}
